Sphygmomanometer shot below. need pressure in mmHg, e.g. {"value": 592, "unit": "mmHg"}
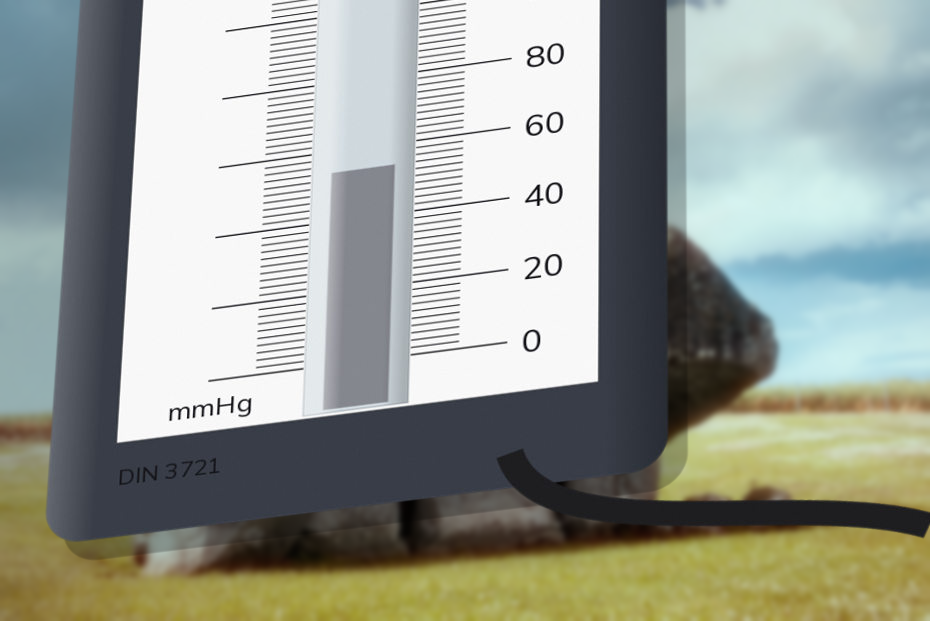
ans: {"value": 54, "unit": "mmHg"}
